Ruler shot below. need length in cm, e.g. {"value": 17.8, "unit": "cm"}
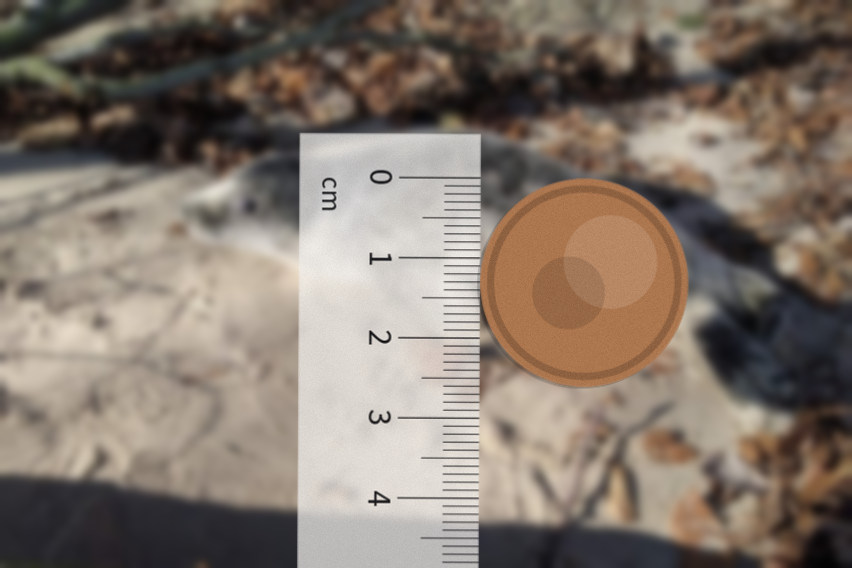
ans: {"value": 2.6, "unit": "cm"}
